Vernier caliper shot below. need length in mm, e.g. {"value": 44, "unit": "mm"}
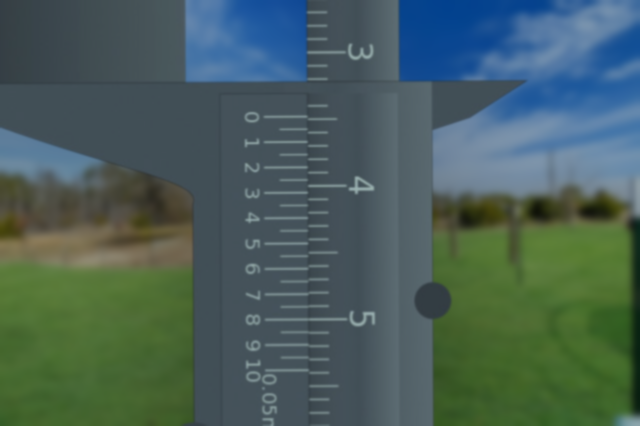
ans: {"value": 34.8, "unit": "mm"}
